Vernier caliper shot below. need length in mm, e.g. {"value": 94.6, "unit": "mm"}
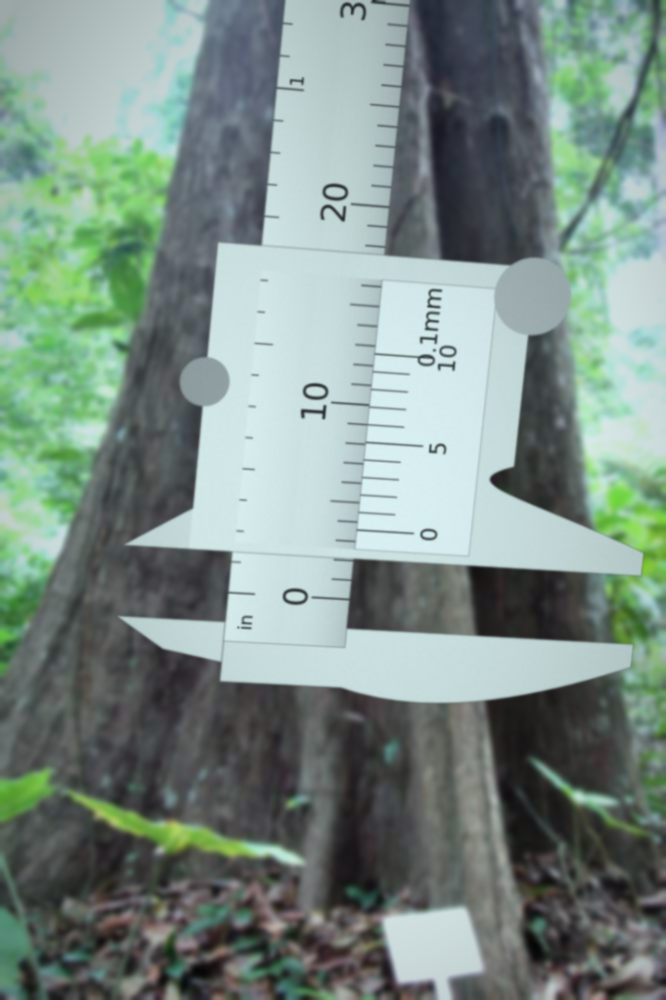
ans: {"value": 3.6, "unit": "mm"}
